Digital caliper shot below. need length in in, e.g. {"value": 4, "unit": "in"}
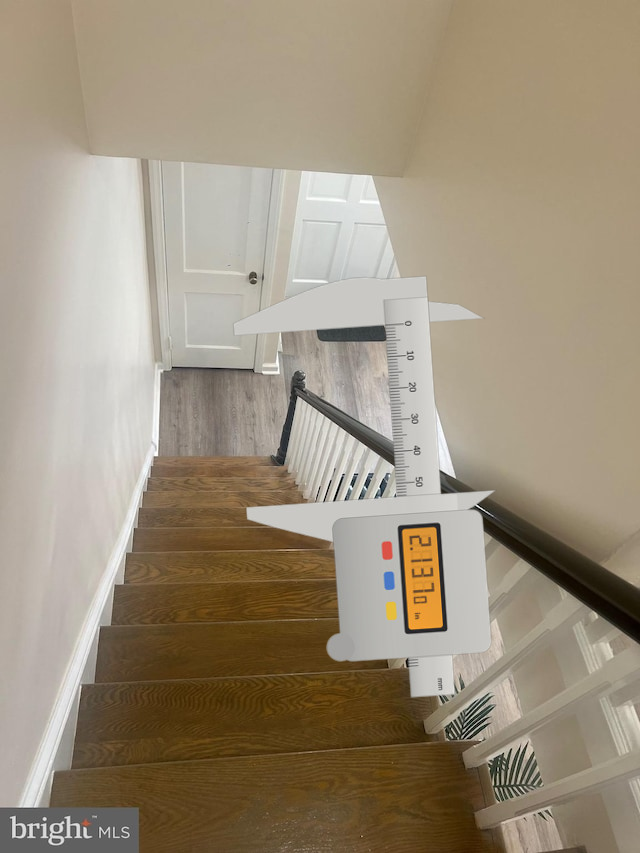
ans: {"value": 2.1370, "unit": "in"}
